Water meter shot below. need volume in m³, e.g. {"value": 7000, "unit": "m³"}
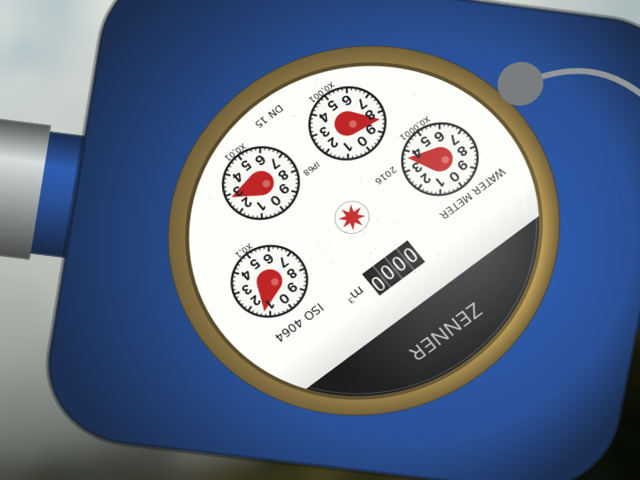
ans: {"value": 0.1283, "unit": "m³"}
